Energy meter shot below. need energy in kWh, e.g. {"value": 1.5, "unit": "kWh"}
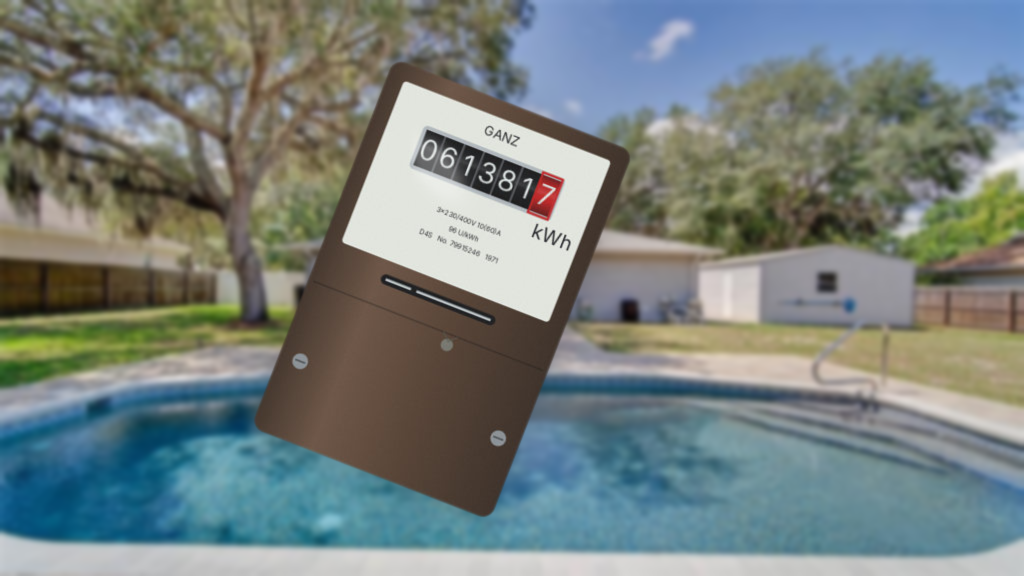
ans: {"value": 61381.7, "unit": "kWh"}
